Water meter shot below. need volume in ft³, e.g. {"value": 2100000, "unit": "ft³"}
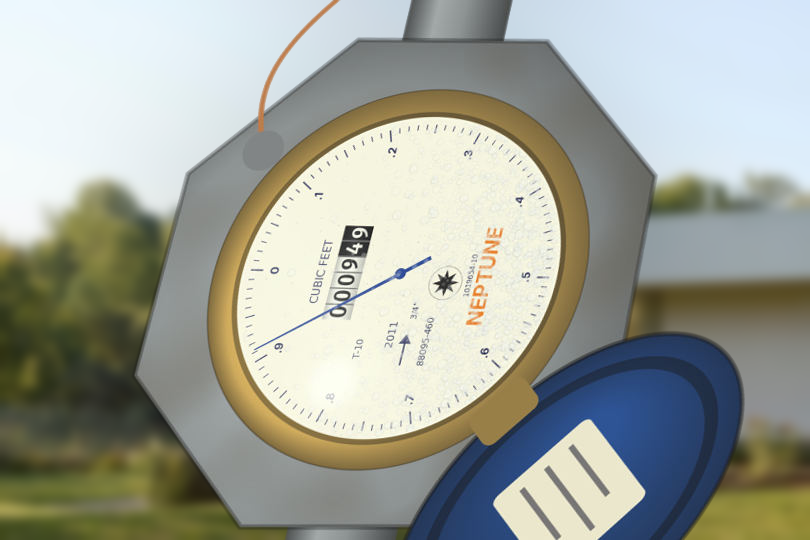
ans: {"value": 948.91, "unit": "ft³"}
